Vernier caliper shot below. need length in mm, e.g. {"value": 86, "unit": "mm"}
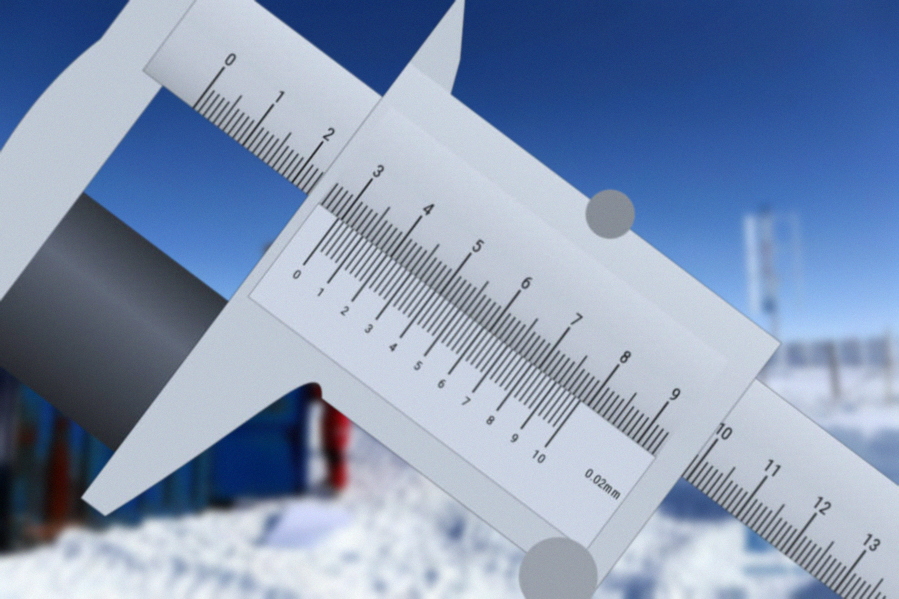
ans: {"value": 29.5, "unit": "mm"}
